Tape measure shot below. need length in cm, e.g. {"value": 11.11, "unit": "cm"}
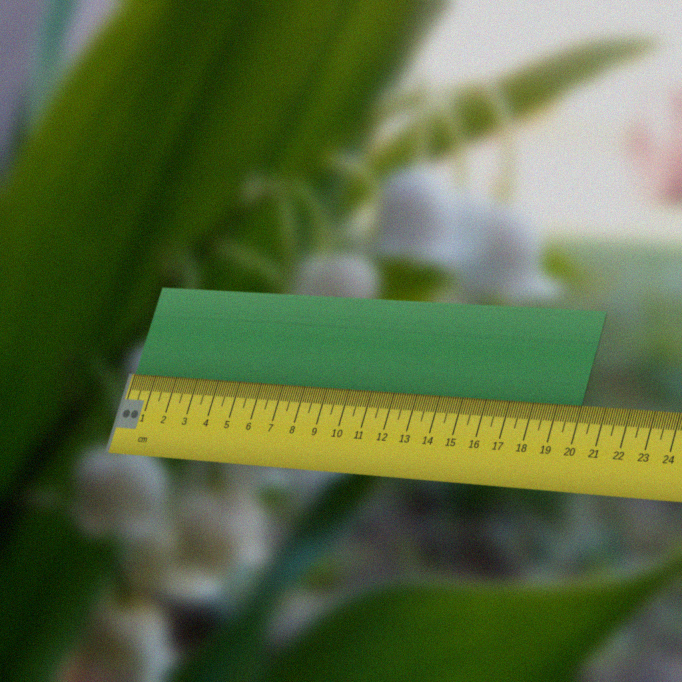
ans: {"value": 20, "unit": "cm"}
